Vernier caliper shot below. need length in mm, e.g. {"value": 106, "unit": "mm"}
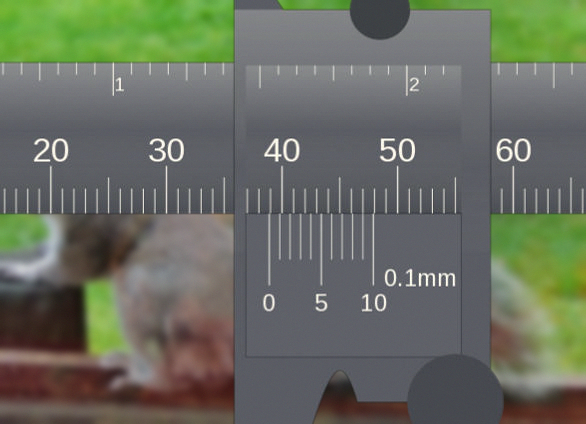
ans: {"value": 38.9, "unit": "mm"}
